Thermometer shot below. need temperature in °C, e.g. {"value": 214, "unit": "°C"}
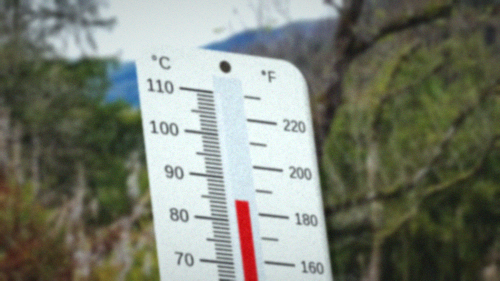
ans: {"value": 85, "unit": "°C"}
